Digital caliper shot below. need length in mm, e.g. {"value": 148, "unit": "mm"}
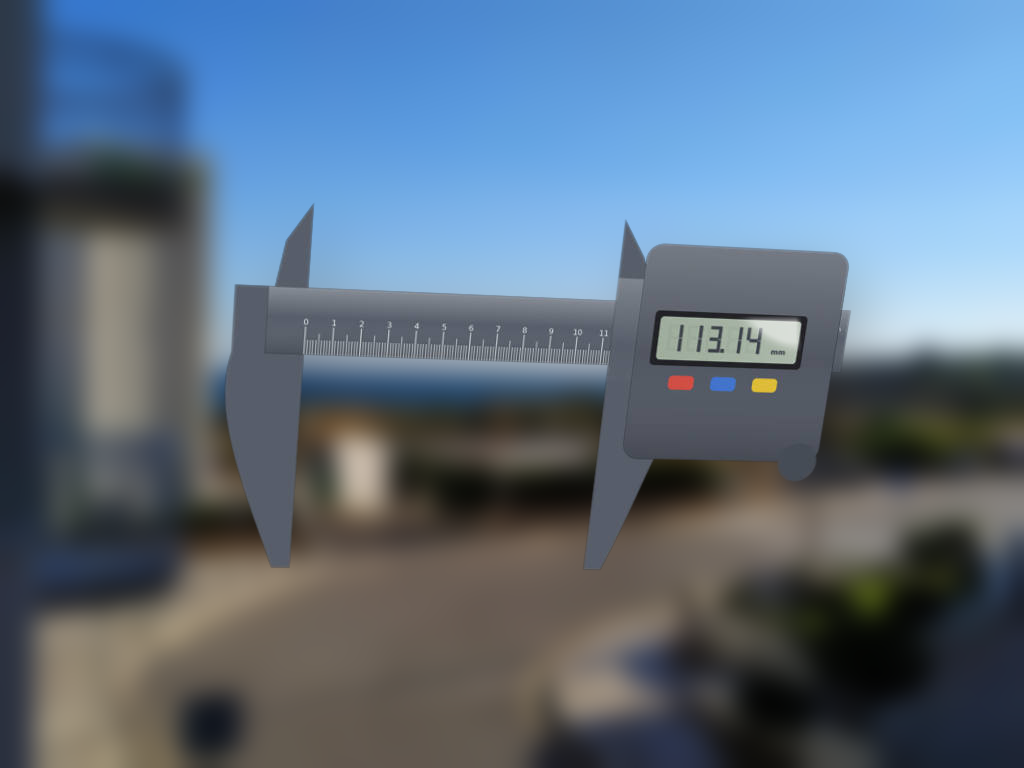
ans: {"value": 113.14, "unit": "mm"}
